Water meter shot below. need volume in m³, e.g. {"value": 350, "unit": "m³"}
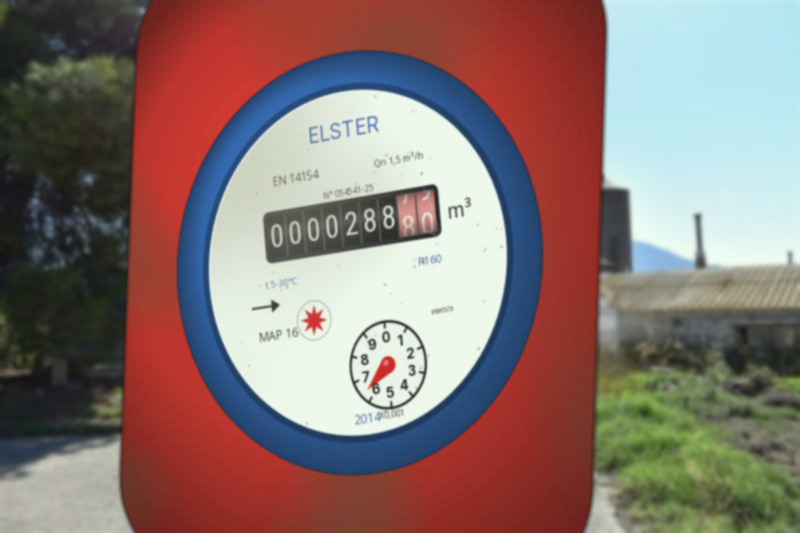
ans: {"value": 288.796, "unit": "m³"}
